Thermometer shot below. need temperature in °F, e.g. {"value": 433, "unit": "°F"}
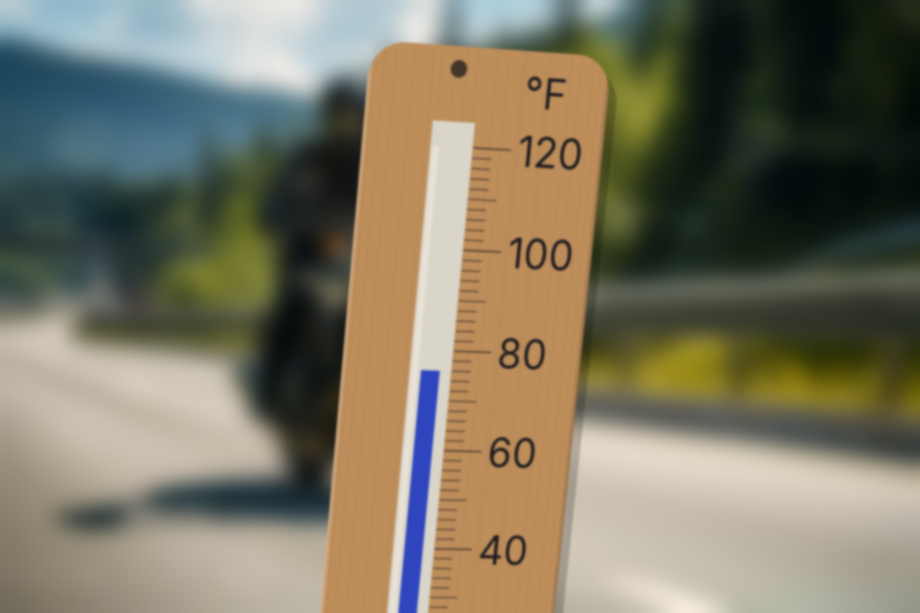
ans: {"value": 76, "unit": "°F"}
